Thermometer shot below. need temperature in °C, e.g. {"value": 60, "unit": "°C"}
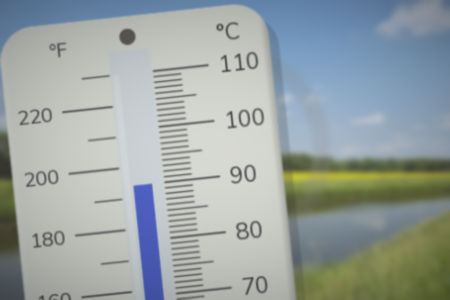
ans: {"value": 90, "unit": "°C"}
